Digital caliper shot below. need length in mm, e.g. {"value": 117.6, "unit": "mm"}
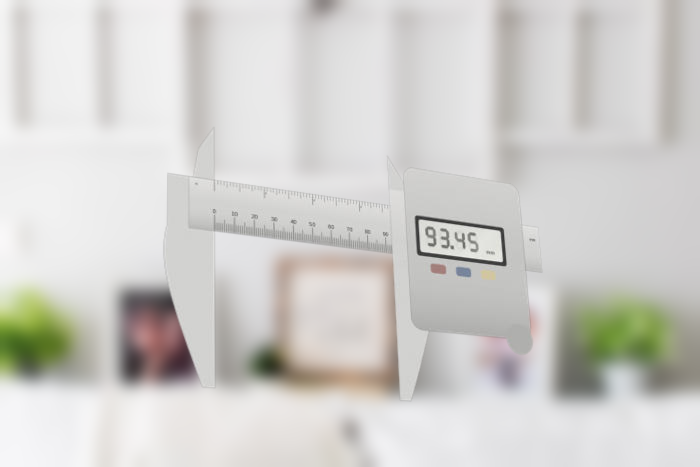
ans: {"value": 93.45, "unit": "mm"}
